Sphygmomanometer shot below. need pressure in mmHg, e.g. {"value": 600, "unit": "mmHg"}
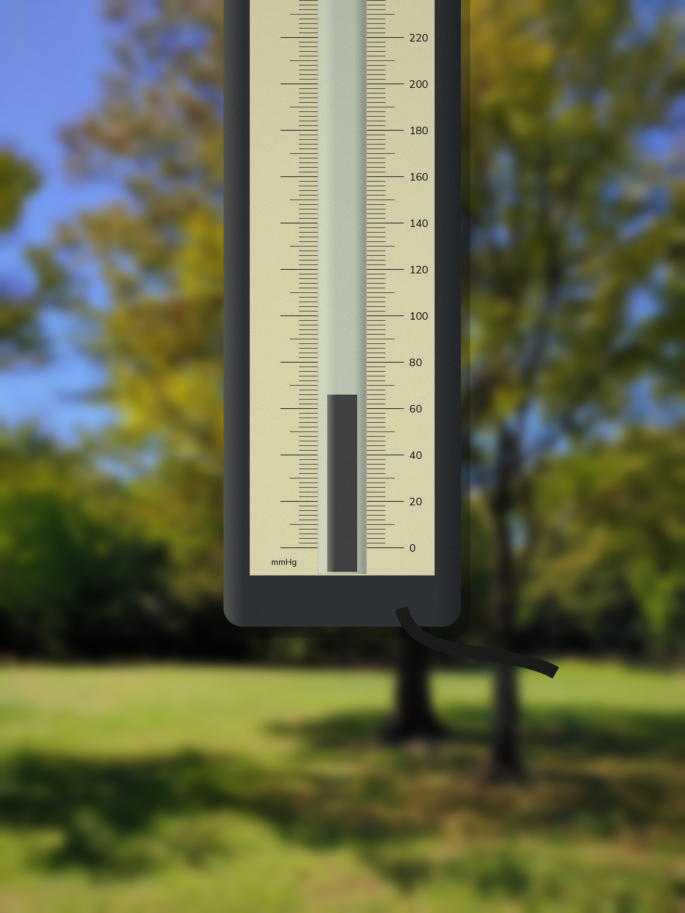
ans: {"value": 66, "unit": "mmHg"}
